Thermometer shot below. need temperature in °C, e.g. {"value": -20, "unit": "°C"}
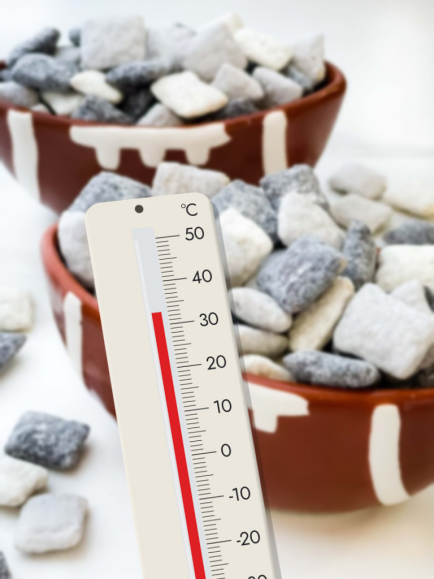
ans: {"value": 33, "unit": "°C"}
